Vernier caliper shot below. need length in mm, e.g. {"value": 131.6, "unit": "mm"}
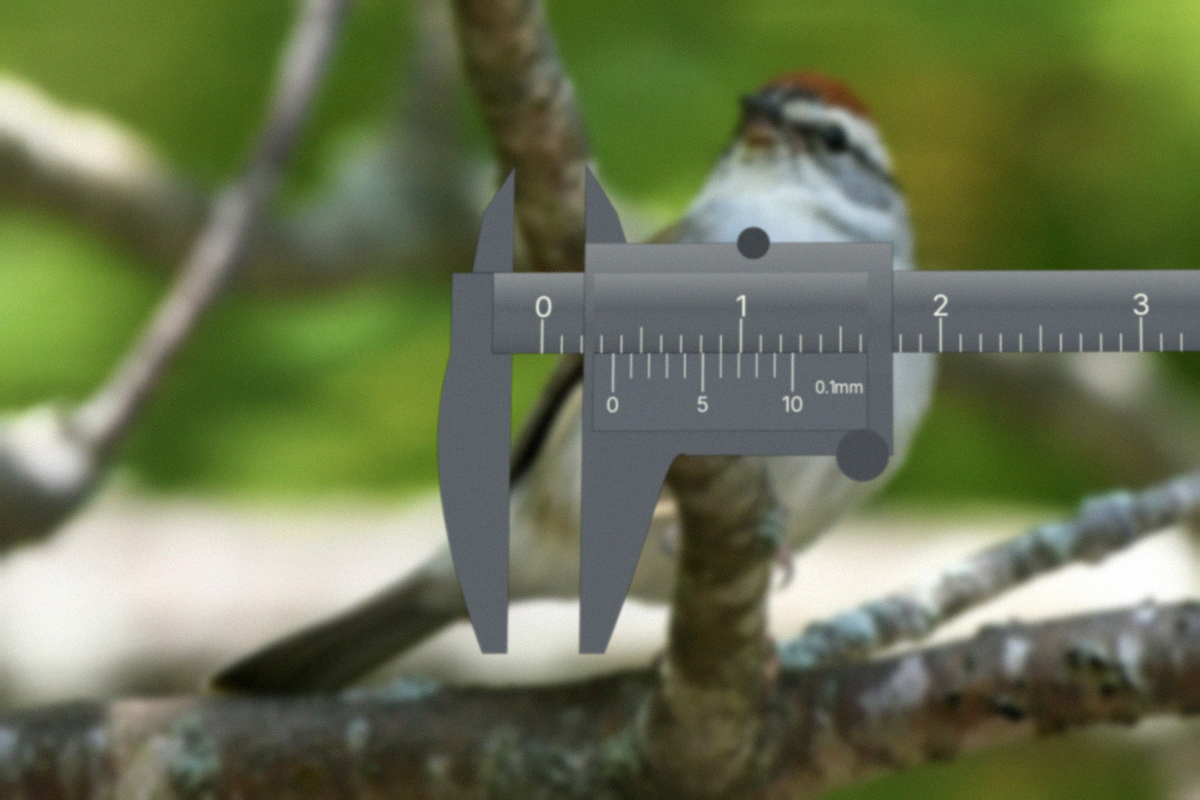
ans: {"value": 3.6, "unit": "mm"}
